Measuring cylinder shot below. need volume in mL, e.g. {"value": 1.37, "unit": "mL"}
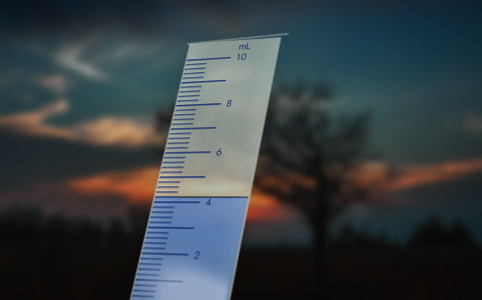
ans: {"value": 4.2, "unit": "mL"}
